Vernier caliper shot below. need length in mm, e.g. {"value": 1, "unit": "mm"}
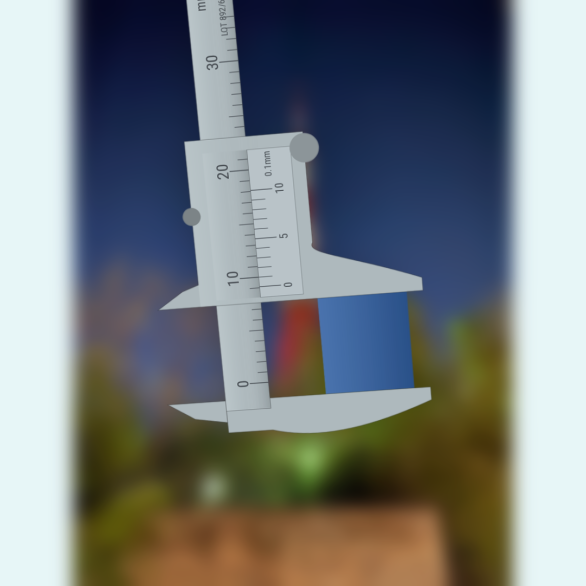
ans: {"value": 9.1, "unit": "mm"}
